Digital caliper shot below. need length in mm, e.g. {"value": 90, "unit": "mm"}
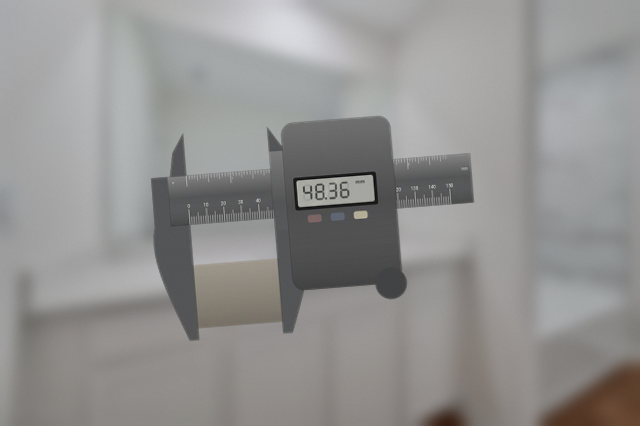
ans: {"value": 48.36, "unit": "mm"}
